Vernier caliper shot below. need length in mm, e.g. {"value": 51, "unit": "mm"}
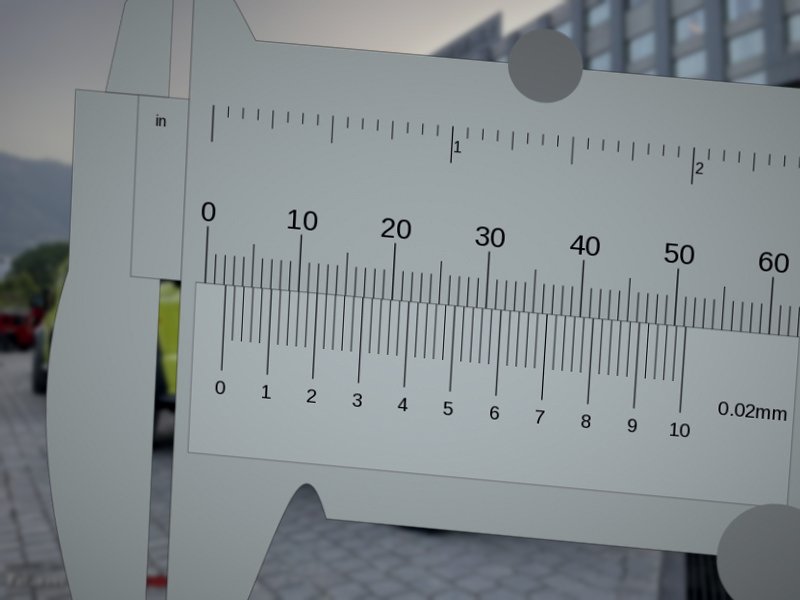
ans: {"value": 2.2, "unit": "mm"}
